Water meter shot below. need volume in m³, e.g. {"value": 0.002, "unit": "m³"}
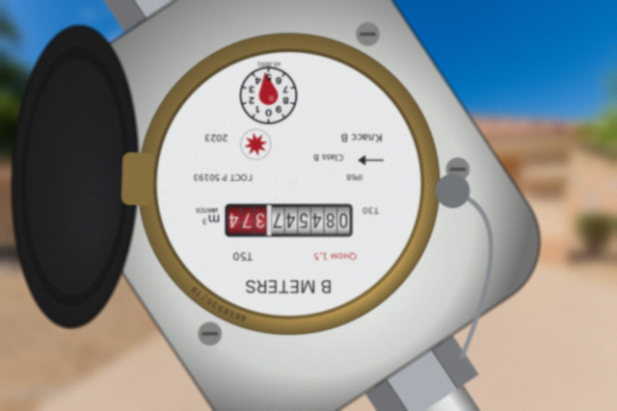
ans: {"value": 84547.3744, "unit": "m³"}
